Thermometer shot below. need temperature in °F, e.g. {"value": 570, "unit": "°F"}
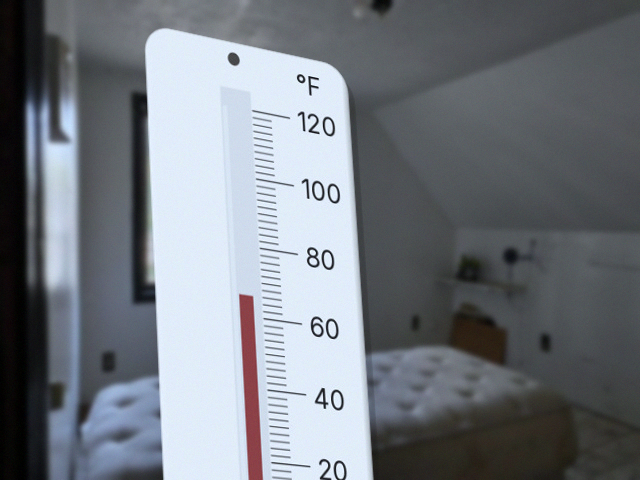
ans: {"value": 66, "unit": "°F"}
